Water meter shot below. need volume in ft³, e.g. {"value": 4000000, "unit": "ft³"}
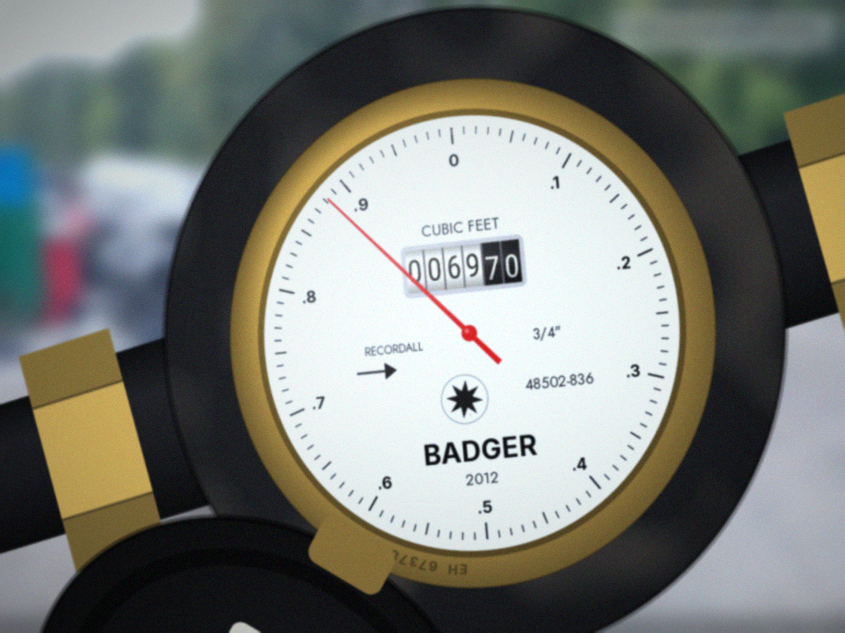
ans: {"value": 6969.88, "unit": "ft³"}
